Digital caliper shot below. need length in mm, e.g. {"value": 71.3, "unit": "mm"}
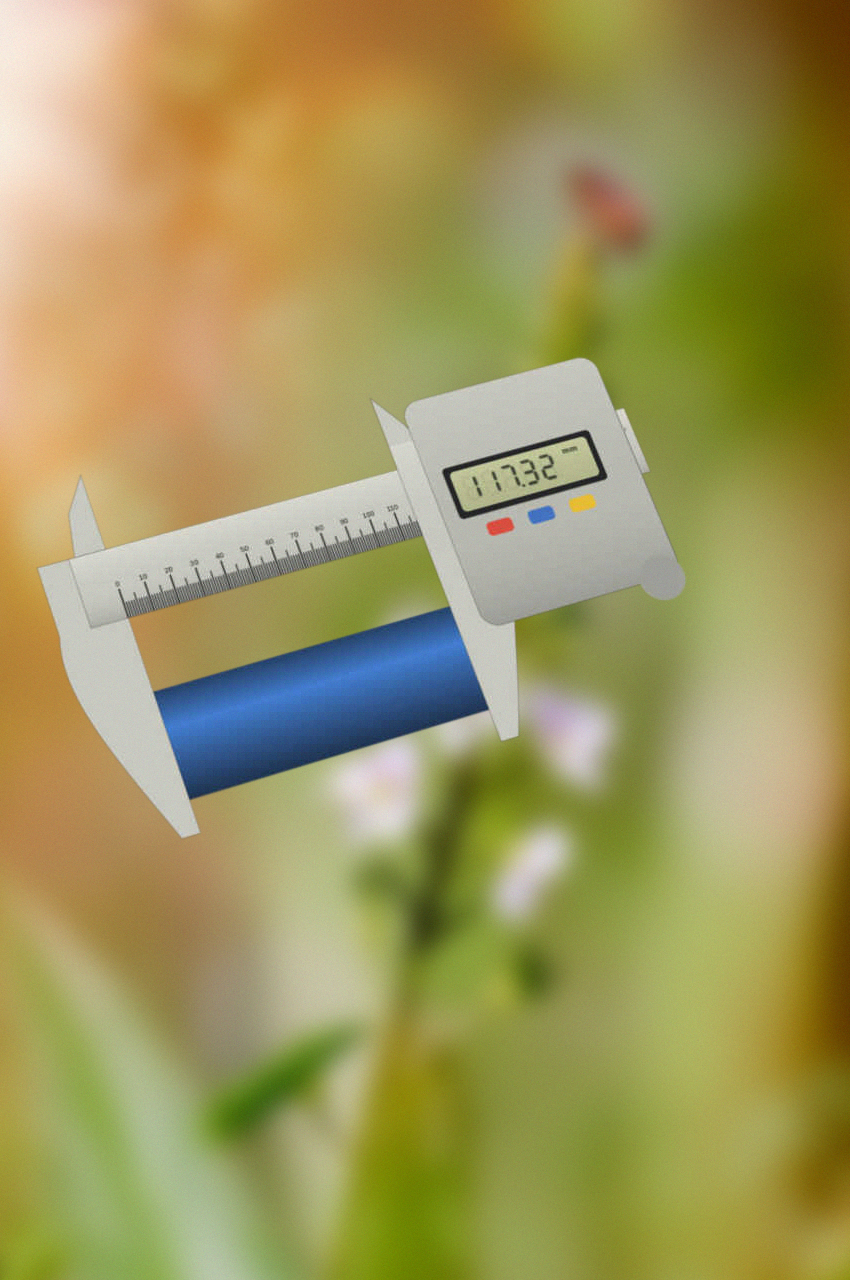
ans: {"value": 117.32, "unit": "mm"}
